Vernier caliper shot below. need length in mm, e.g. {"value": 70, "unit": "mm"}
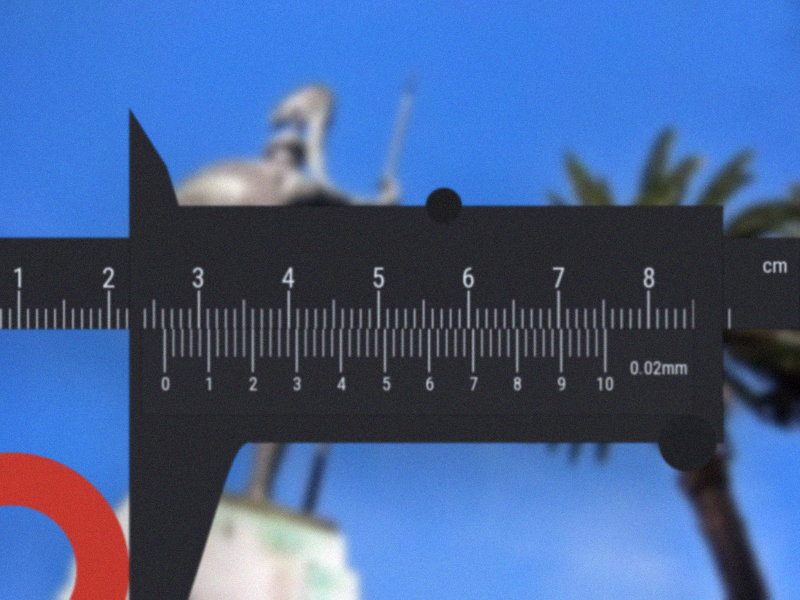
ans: {"value": 26.2, "unit": "mm"}
